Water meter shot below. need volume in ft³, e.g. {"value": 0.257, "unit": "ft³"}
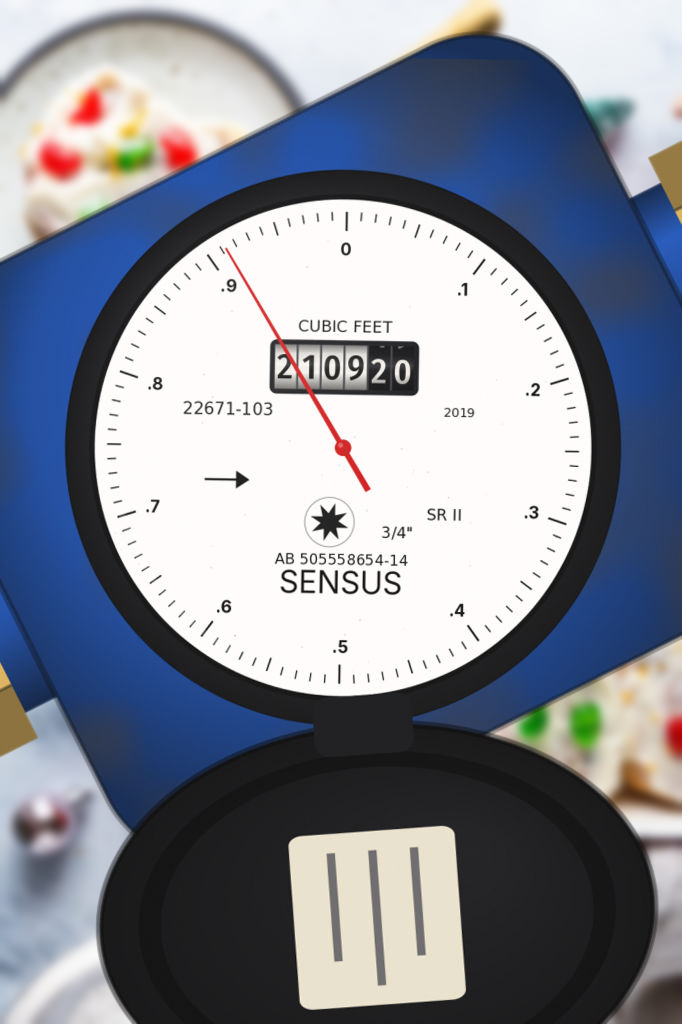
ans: {"value": 210919.91, "unit": "ft³"}
